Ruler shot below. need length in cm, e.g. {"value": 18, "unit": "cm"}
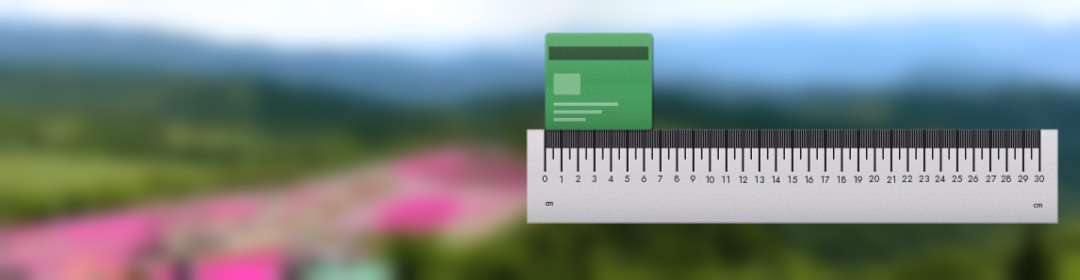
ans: {"value": 6.5, "unit": "cm"}
